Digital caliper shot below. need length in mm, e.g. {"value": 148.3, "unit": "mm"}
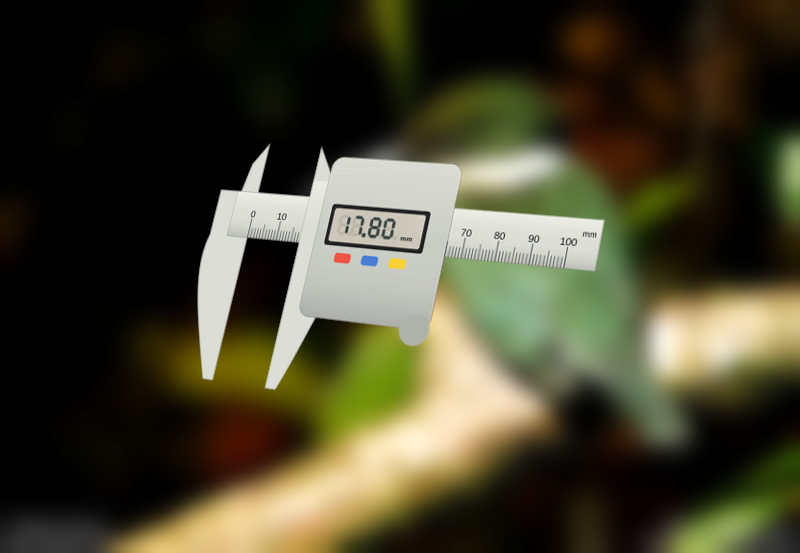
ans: {"value": 17.80, "unit": "mm"}
